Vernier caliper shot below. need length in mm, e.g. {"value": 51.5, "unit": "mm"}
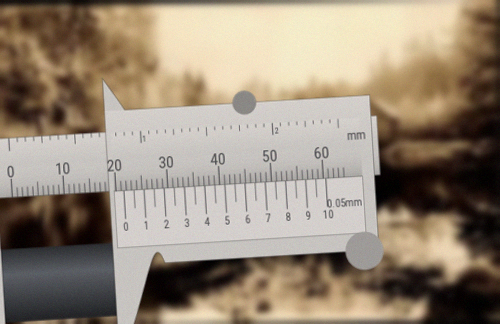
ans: {"value": 21.5, "unit": "mm"}
